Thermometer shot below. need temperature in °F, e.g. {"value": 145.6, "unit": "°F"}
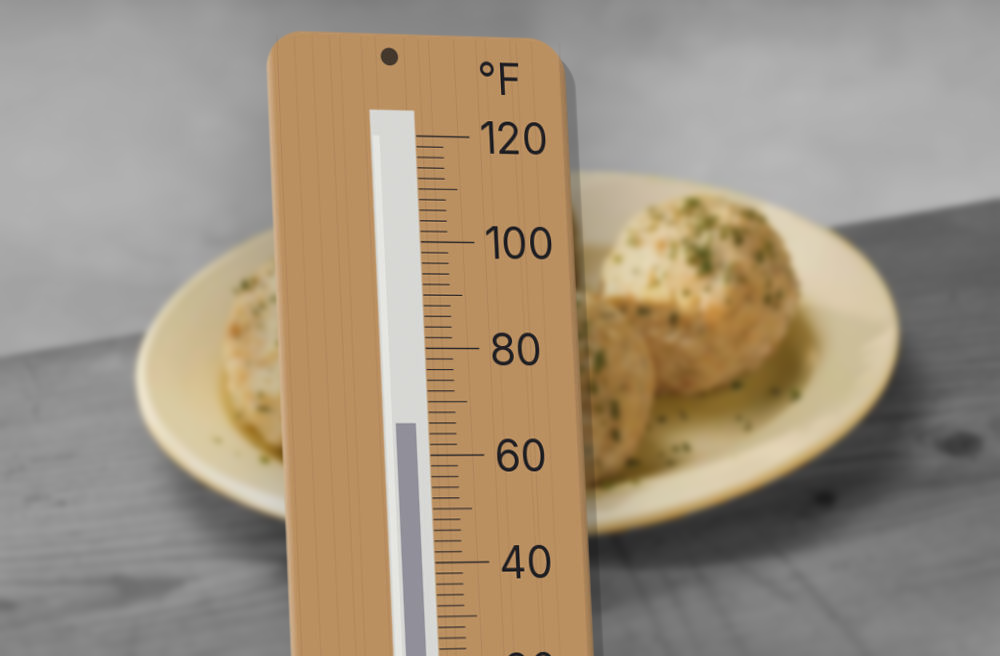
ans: {"value": 66, "unit": "°F"}
